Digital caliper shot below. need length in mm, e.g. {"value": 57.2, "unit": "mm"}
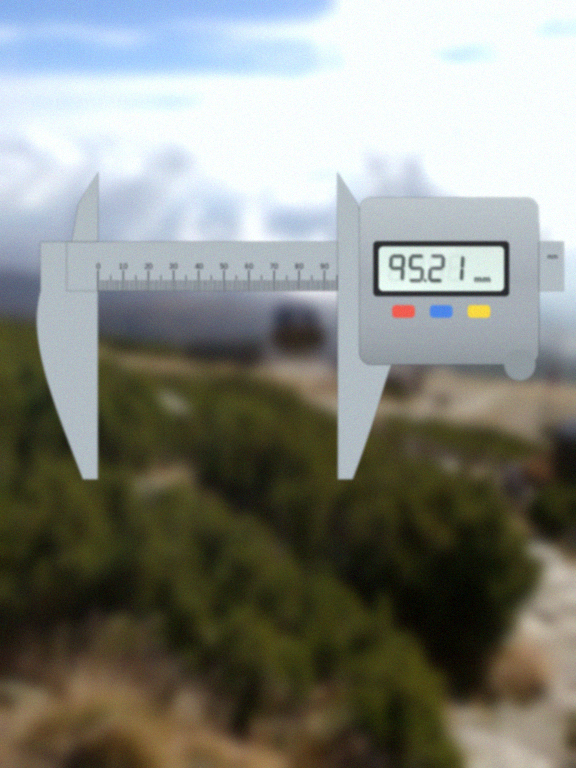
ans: {"value": 95.21, "unit": "mm"}
